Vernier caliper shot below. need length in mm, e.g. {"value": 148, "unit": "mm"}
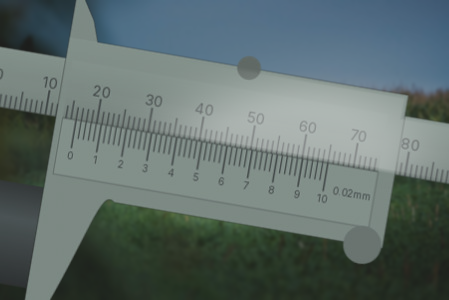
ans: {"value": 16.0, "unit": "mm"}
